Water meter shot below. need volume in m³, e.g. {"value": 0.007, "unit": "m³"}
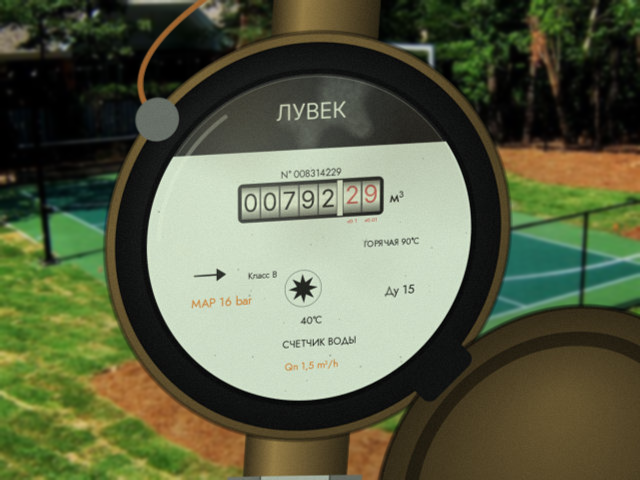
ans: {"value": 792.29, "unit": "m³"}
